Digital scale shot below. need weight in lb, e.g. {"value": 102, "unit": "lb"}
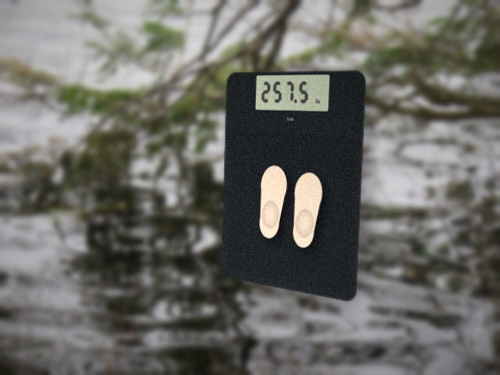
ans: {"value": 257.5, "unit": "lb"}
